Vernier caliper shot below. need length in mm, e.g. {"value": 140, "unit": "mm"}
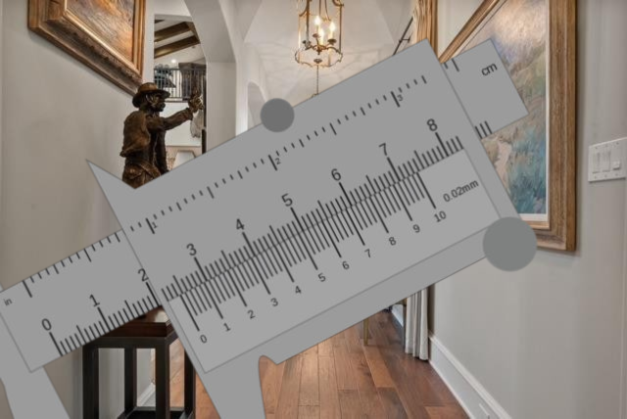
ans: {"value": 24.5, "unit": "mm"}
